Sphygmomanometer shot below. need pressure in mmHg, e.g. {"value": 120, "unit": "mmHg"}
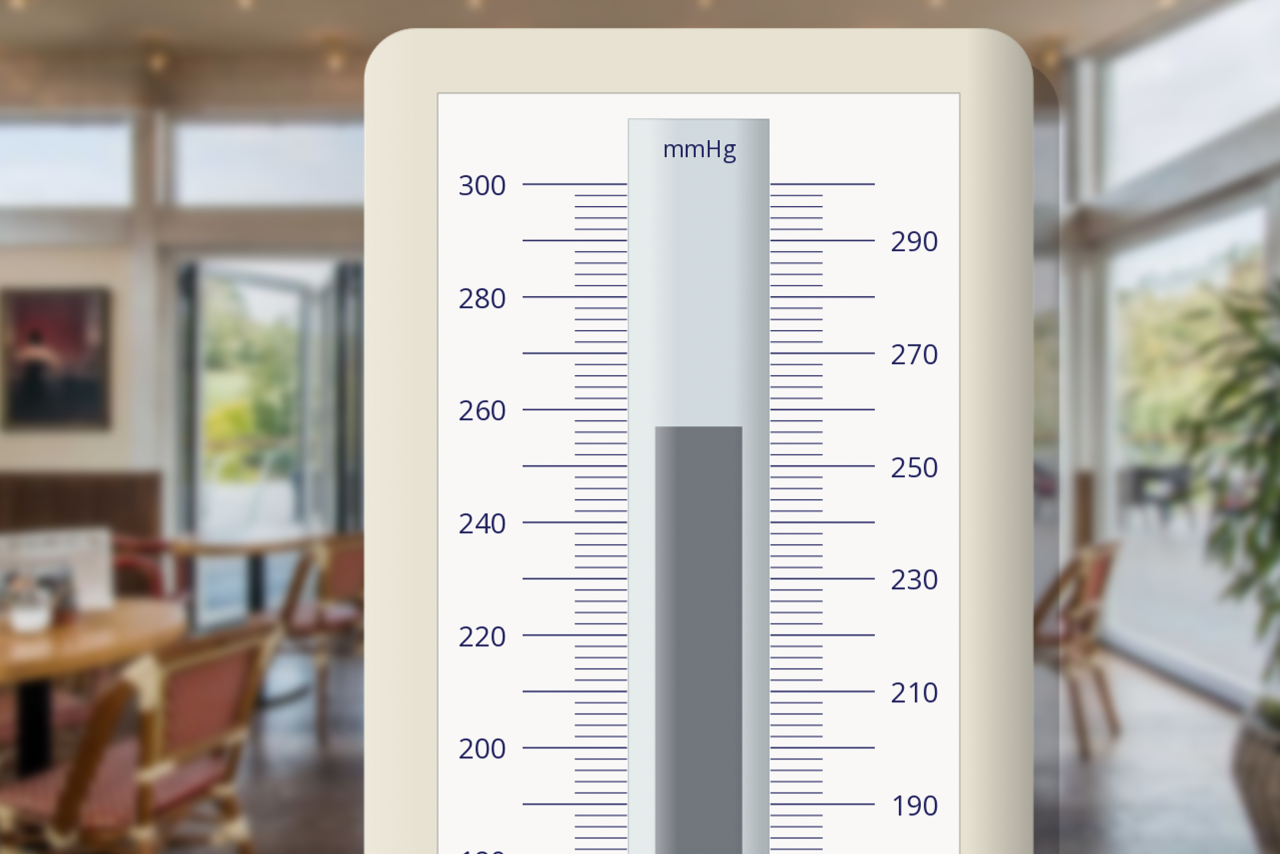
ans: {"value": 257, "unit": "mmHg"}
